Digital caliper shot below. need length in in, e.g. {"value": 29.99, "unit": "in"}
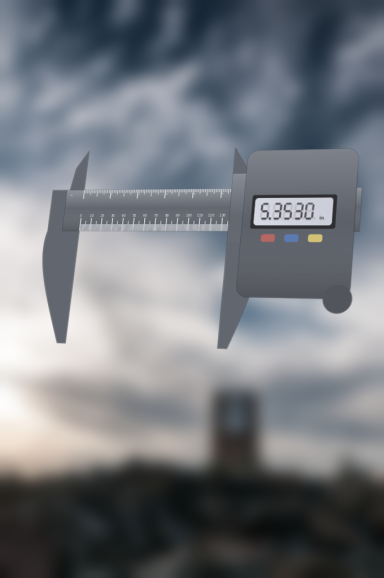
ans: {"value": 5.3530, "unit": "in"}
